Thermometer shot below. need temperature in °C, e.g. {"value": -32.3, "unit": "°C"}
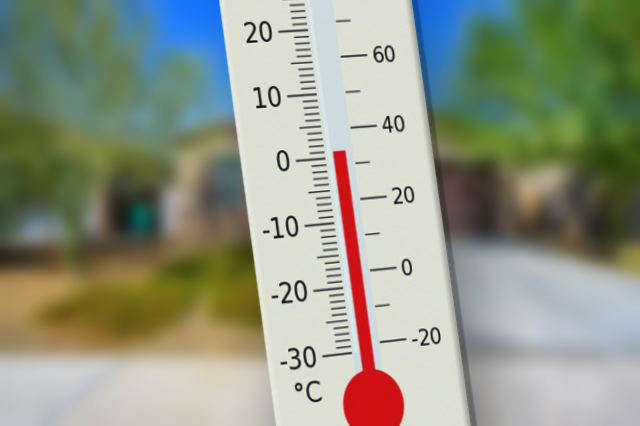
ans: {"value": 1, "unit": "°C"}
